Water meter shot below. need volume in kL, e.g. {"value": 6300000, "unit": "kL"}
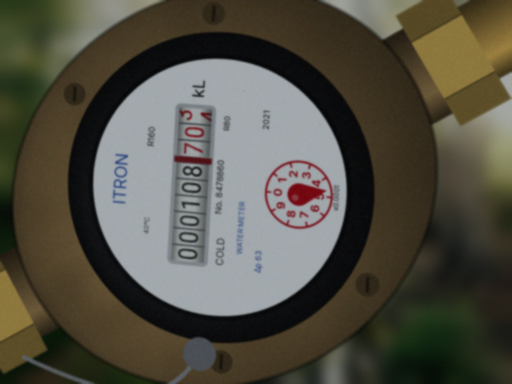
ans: {"value": 108.7034, "unit": "kL"}
